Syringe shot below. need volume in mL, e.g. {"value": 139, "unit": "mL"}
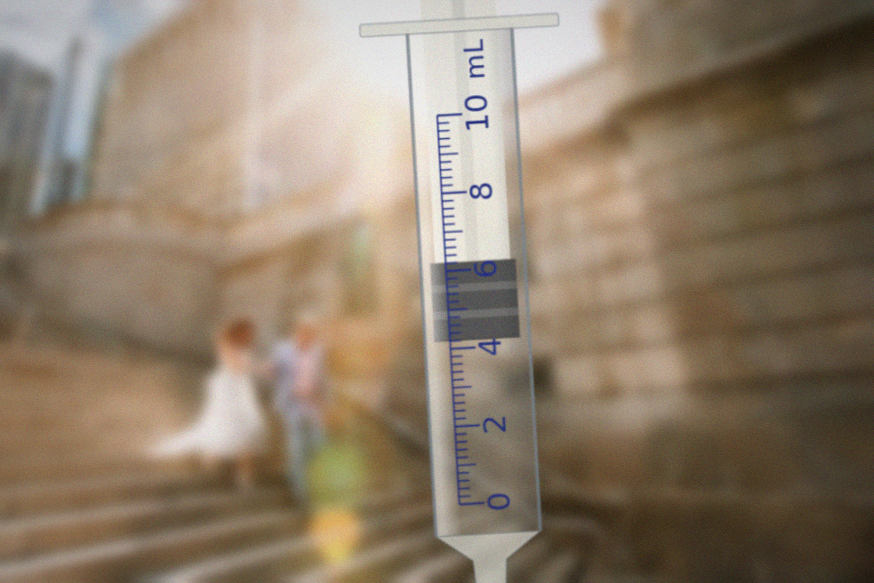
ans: {"value": 4.2, "unit": "mL"}
